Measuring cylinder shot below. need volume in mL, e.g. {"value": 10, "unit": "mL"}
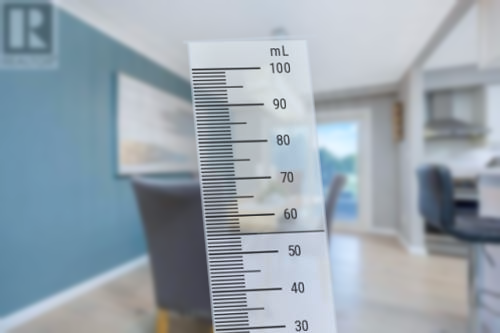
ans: {"value": 55, "unit": "mL"}
